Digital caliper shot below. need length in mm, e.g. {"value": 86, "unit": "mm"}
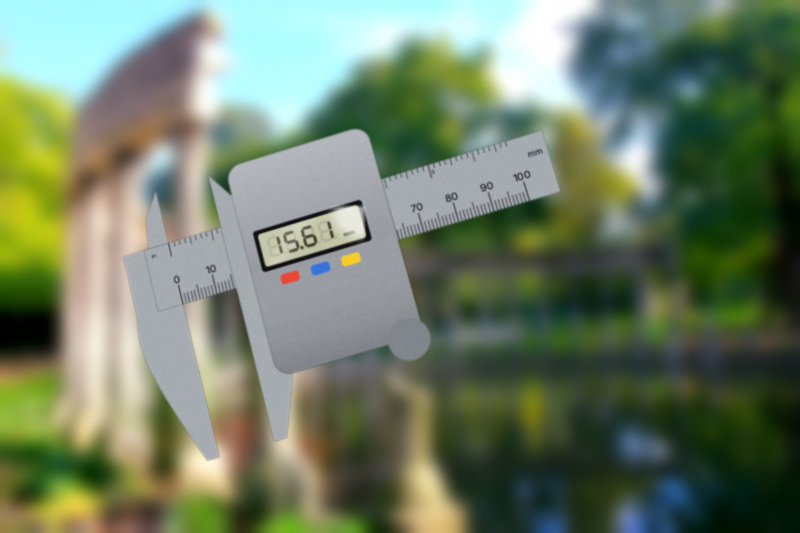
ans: {"value": 15.61, "unit": "mm"}
